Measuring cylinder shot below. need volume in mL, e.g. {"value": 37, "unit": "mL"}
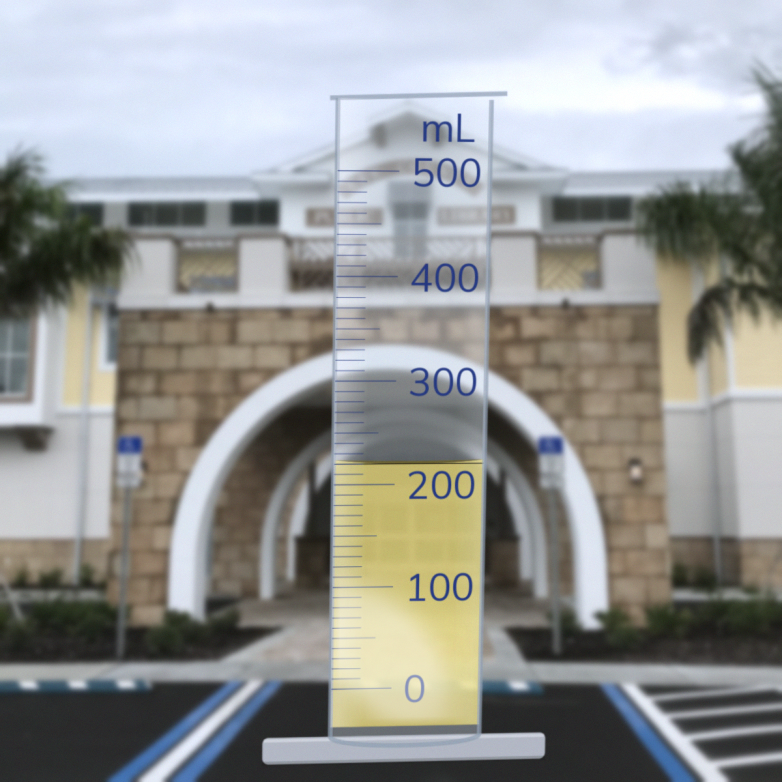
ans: {"value": 220, "unit": "mL"}
